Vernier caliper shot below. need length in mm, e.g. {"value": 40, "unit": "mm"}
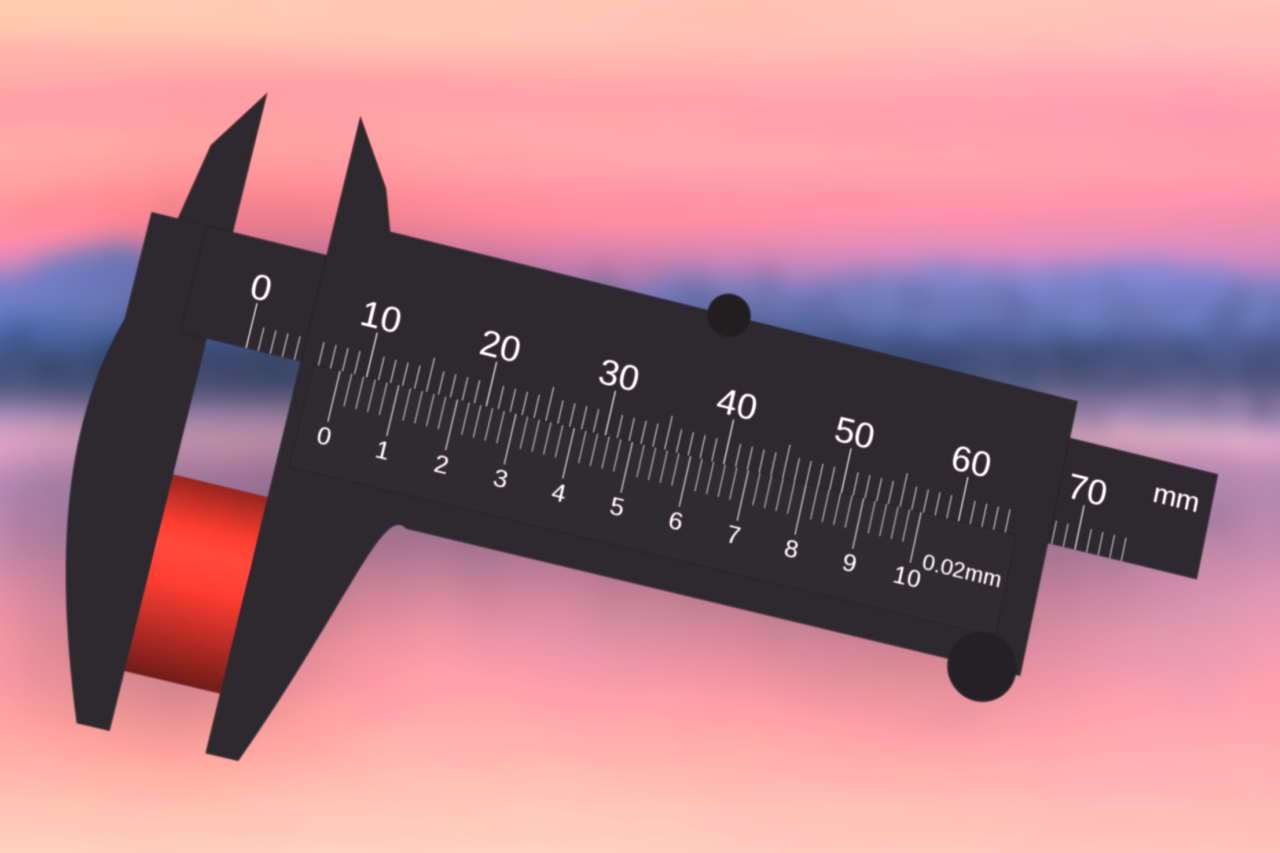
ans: {"value": 7.8, "unit": "mm"}
